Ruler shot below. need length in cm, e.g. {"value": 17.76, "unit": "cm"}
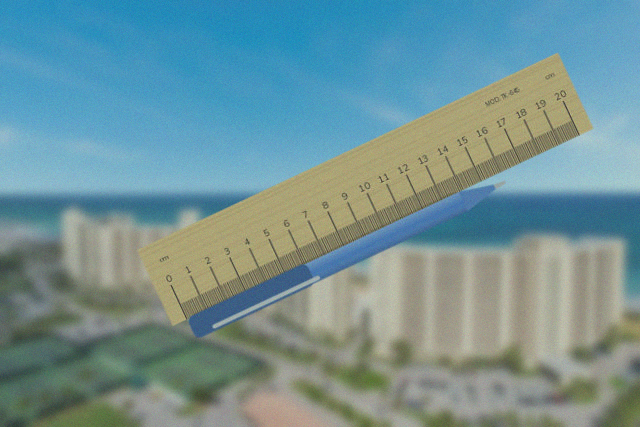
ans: {"value": 16, "unit": "cm"}
